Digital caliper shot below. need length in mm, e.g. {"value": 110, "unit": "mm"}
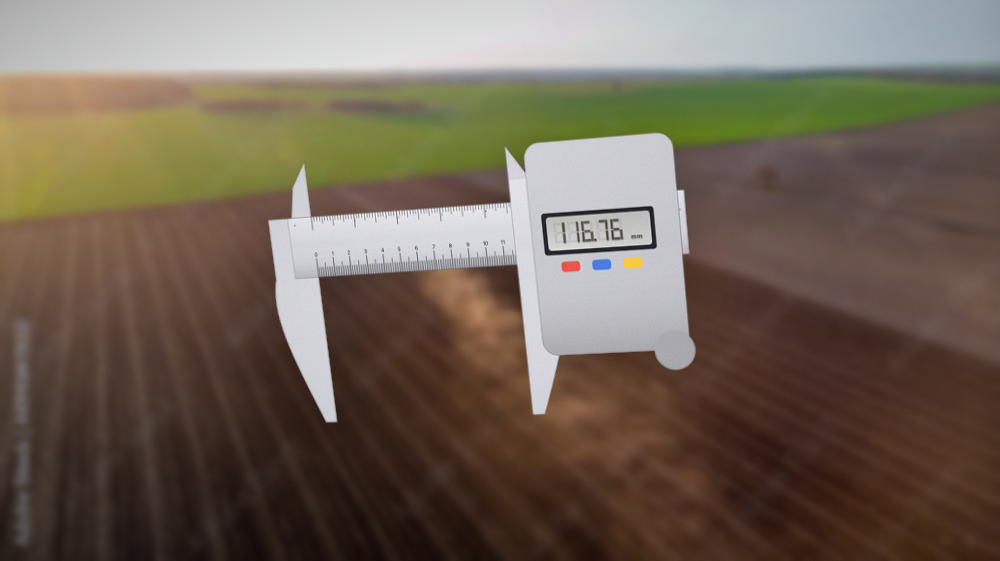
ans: {"value": 116.76, "unit": "mm"}
